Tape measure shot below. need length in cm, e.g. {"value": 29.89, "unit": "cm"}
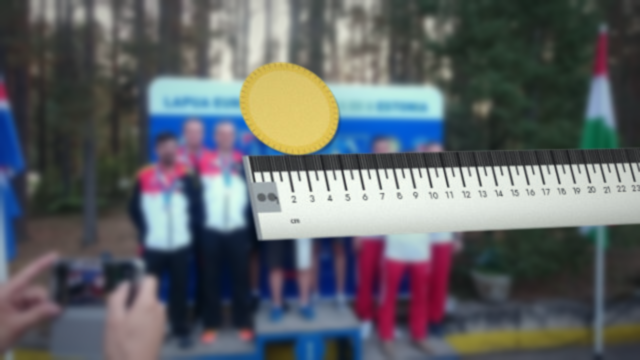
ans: {"value": 5.5, "unit": "cm"}
